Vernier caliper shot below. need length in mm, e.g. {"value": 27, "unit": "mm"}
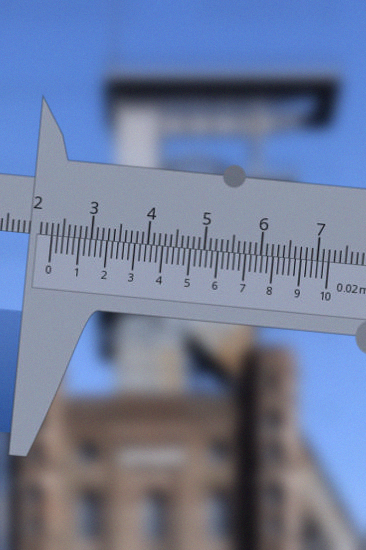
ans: {"value": 23.0, "unit": "mm"}
